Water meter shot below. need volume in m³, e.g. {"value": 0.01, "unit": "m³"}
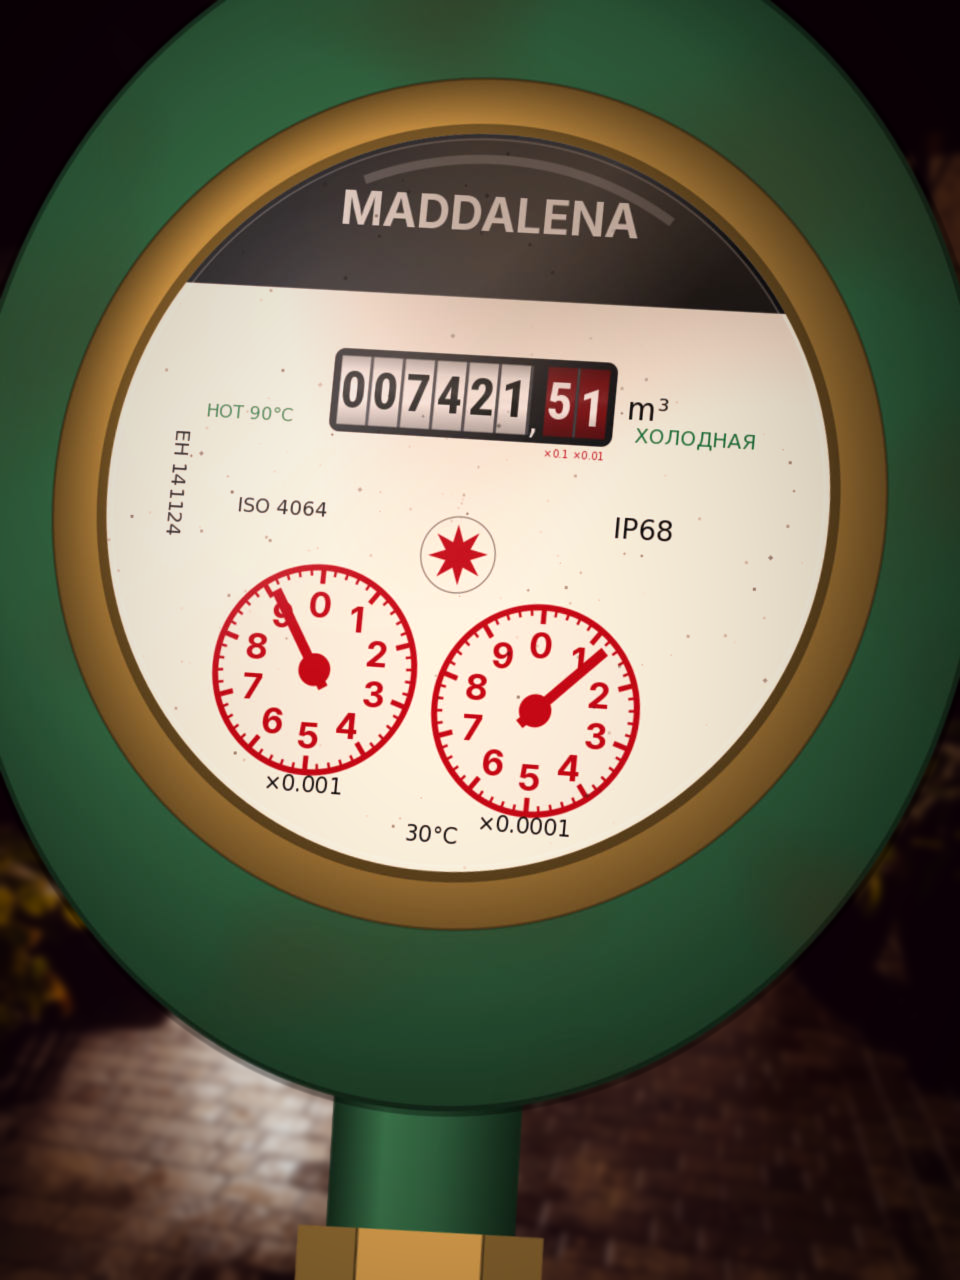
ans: {"value": 7421.5091, "unit": "m³"}
